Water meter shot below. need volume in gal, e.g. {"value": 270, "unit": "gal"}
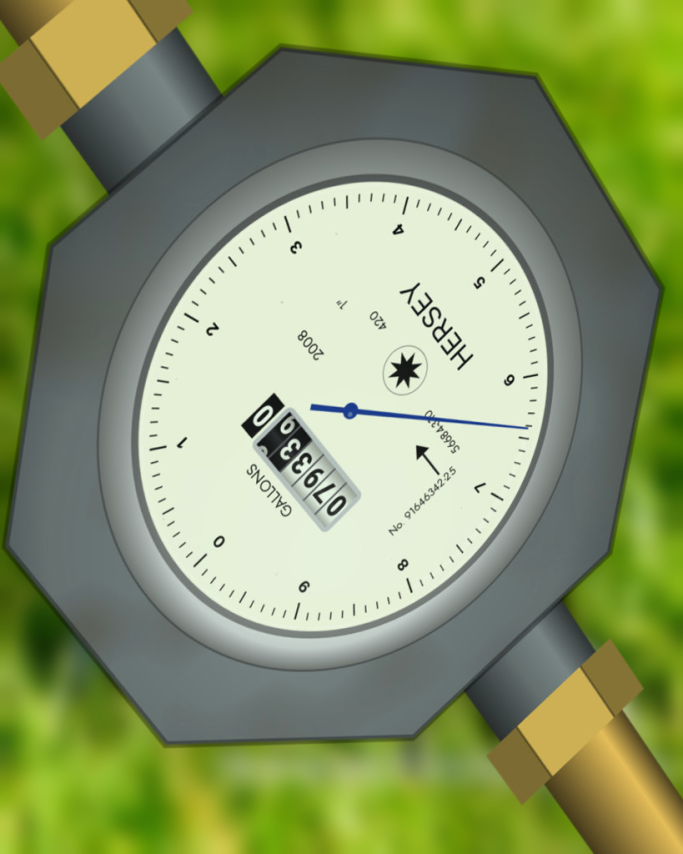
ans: {"value": 793386.4, "unit": "gal"}
